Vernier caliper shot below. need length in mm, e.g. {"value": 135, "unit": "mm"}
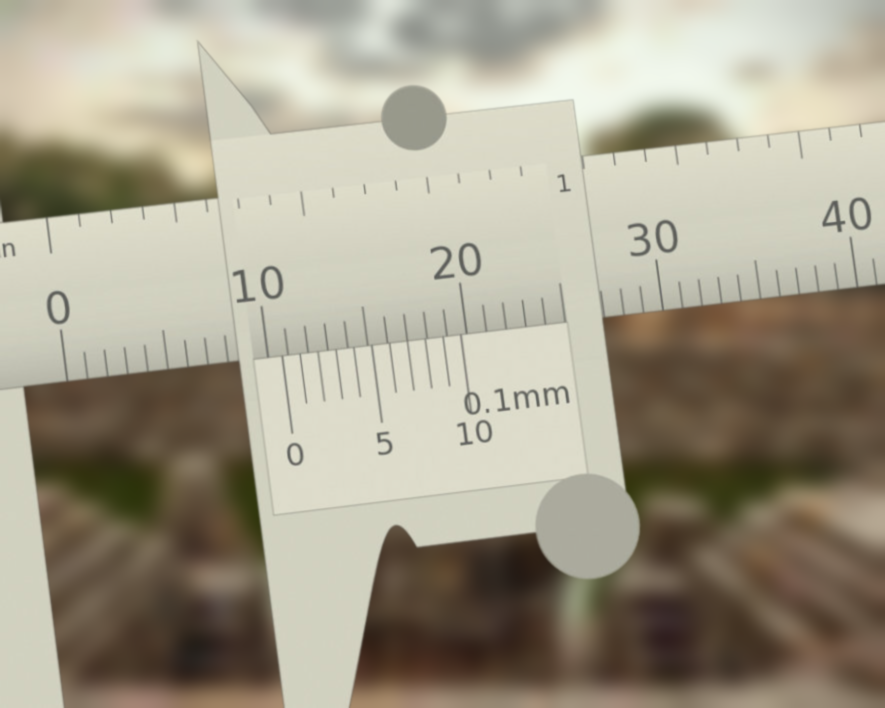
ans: {"value": 10.7, "unit": "mm"}
